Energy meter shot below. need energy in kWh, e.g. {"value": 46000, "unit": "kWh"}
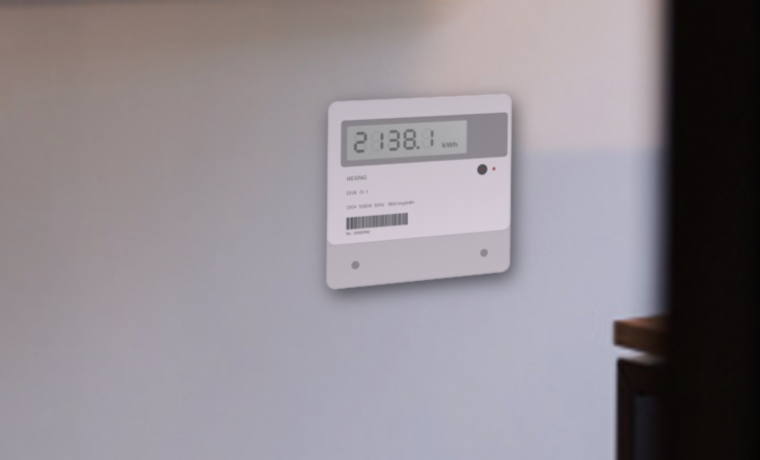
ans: {"value": 2138.1, "unit": "kWh"}
